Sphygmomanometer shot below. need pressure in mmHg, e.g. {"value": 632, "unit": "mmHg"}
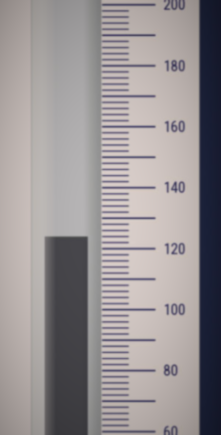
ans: {"value": 124, "unit": "mmHg"}
